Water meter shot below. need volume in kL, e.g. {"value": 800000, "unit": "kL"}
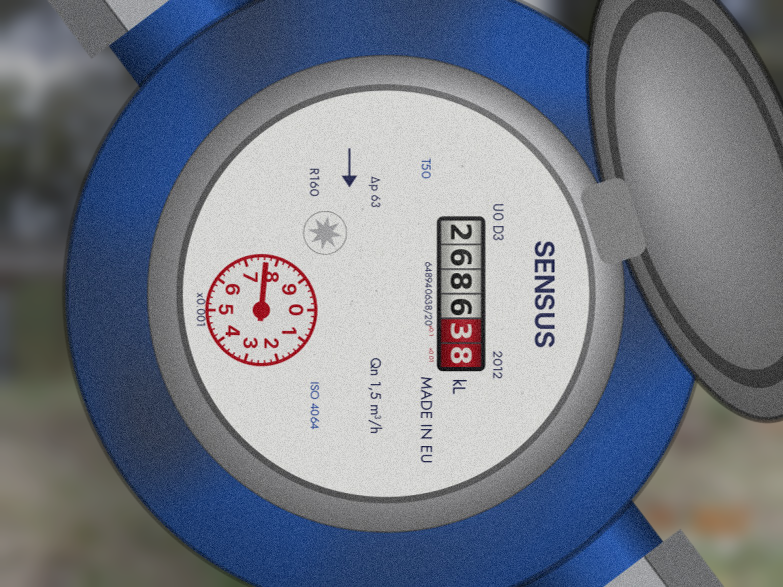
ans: {"value": 2686.387, "unit": "kL"}
